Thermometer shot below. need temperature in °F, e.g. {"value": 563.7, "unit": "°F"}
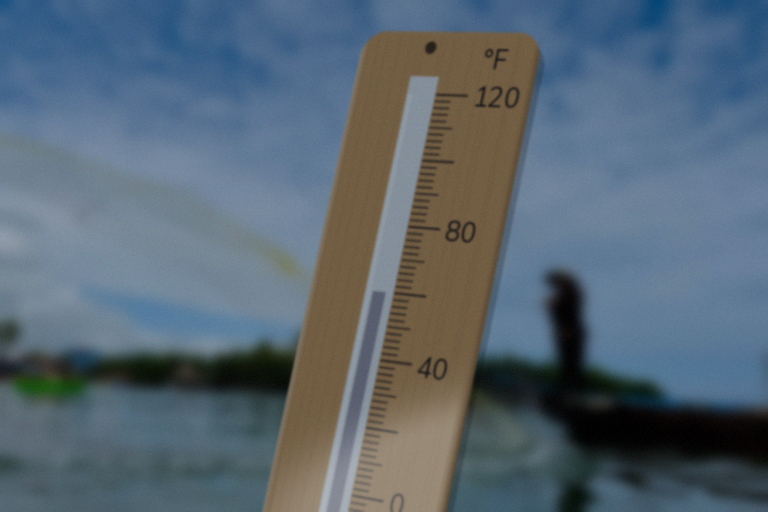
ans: {"value": 60, "unit": "°F"}
